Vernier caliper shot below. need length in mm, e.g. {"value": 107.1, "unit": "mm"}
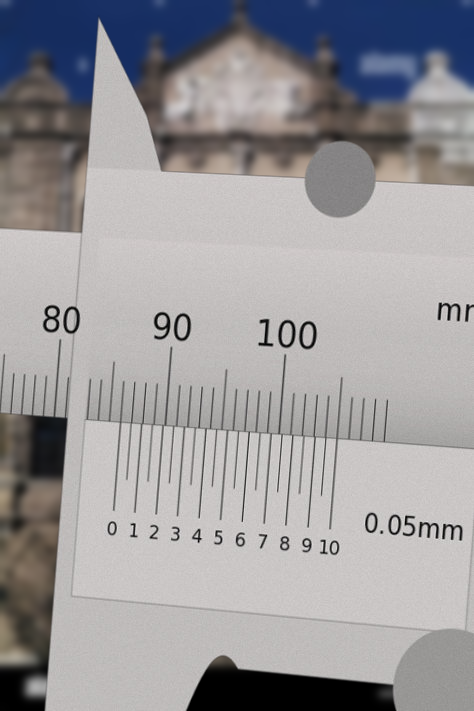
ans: {"value": 86.0, "unit": "mm"}
